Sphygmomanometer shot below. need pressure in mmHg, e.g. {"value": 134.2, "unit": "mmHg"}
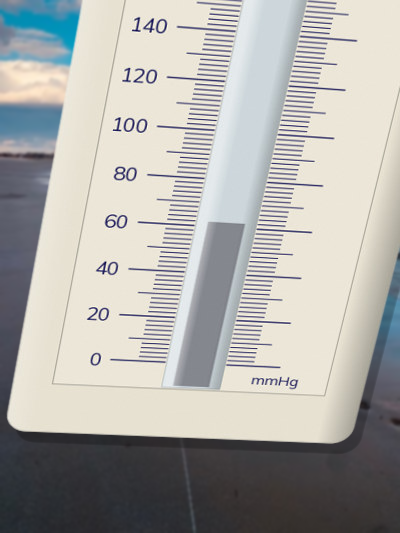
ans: {"value": 62, "unit": "mmHg"}
